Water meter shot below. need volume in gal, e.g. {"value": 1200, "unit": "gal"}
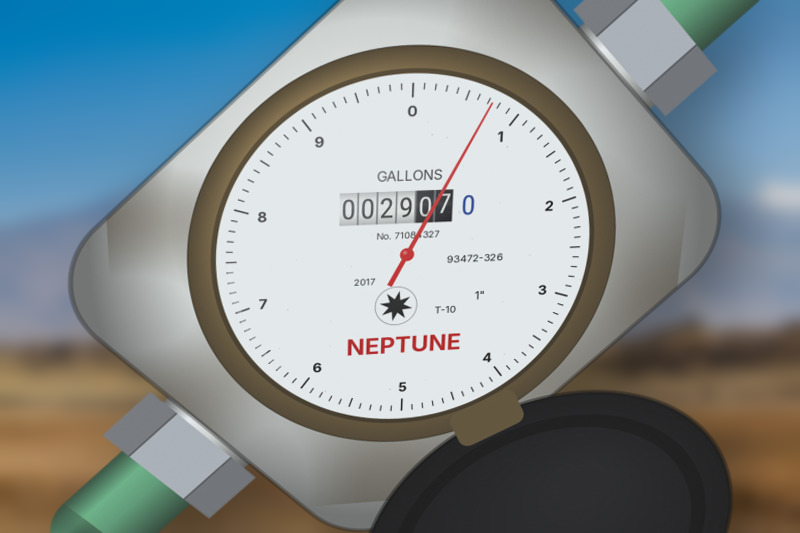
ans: {"value": 29070.7, "unit": "gal"}
